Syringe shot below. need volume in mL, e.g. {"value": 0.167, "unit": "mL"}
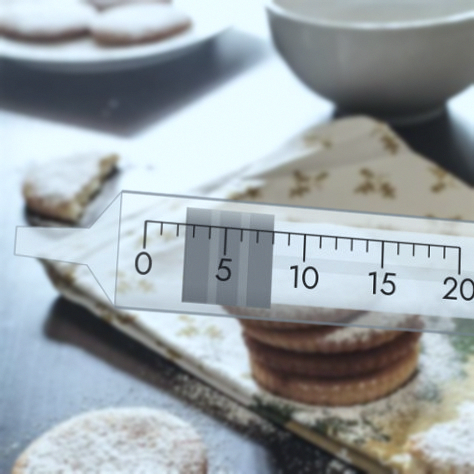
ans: {"value": 2.5, "unit": "mL"}
